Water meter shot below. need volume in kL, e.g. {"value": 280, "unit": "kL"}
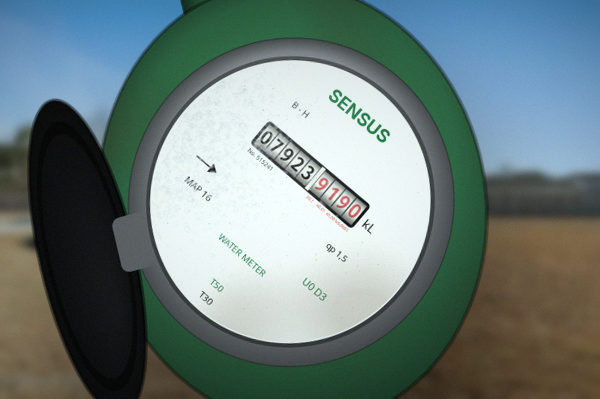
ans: {"value": 7923.9190, "unit": "kL"}
